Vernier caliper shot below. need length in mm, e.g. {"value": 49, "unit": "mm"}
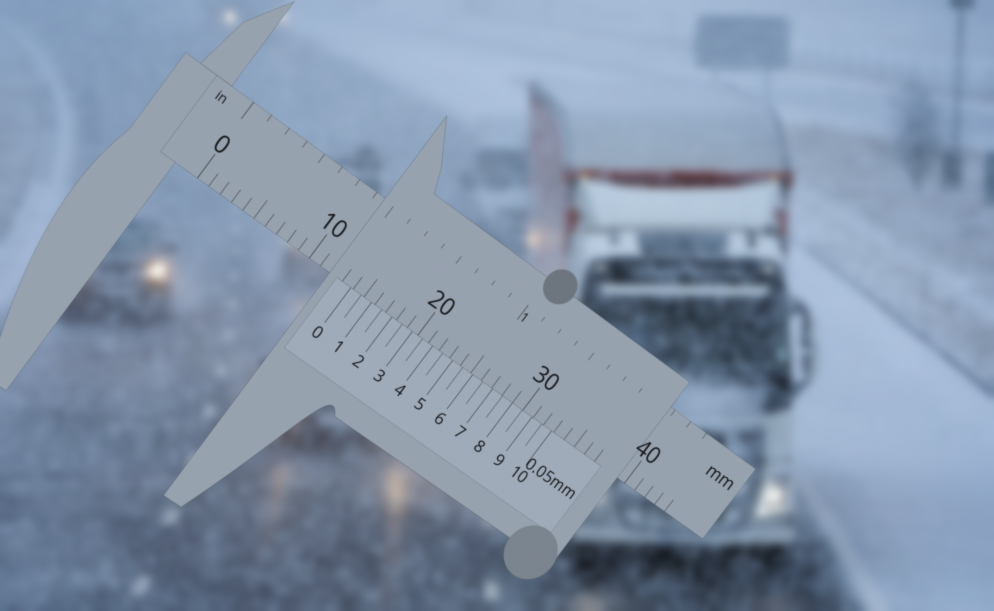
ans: {"value": 13.8, "unit": "mm"}
